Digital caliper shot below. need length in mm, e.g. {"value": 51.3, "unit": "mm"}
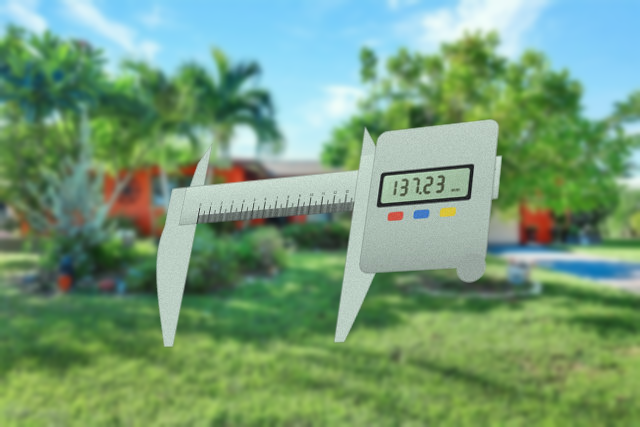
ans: {"value": 137.23, "unit": "mm"}
